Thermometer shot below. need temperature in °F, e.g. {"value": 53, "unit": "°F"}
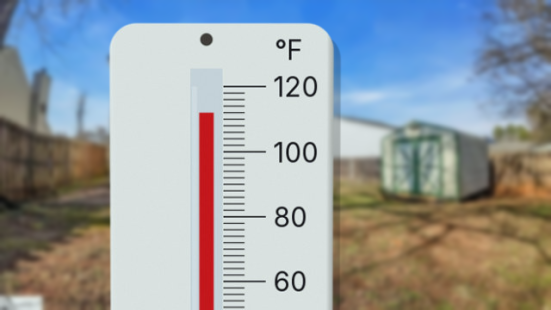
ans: {"value": 112, "unit": "°F"}
